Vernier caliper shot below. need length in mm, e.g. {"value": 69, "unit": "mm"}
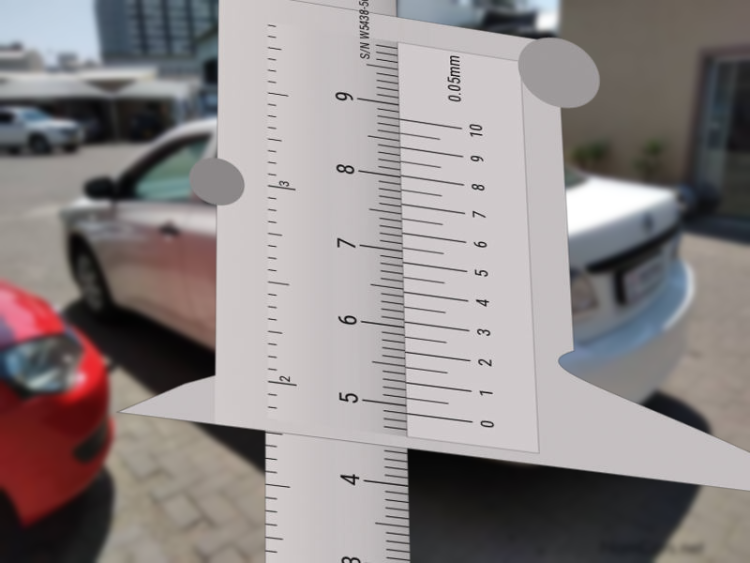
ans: {"value": 49.0, "unit": "mm"}
